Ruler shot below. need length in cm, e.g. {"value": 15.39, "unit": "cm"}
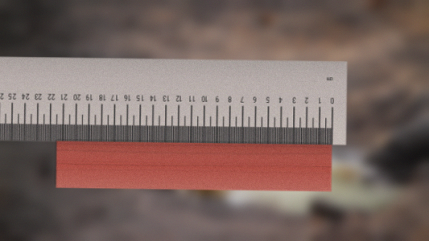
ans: {"value": 21.5, "unit": "cm"}
